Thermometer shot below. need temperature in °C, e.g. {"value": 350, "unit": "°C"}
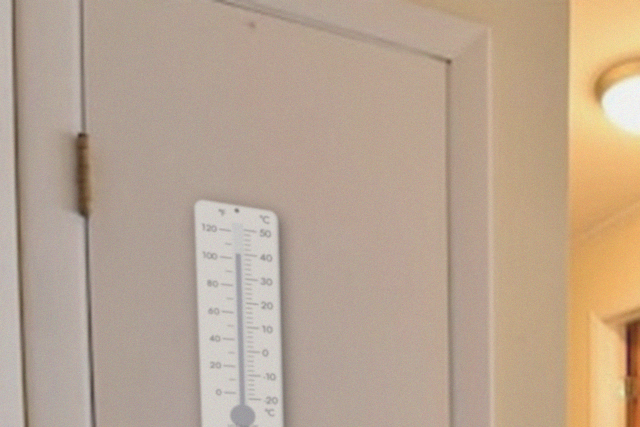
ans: {"value": 40, "unit": "°C"}
